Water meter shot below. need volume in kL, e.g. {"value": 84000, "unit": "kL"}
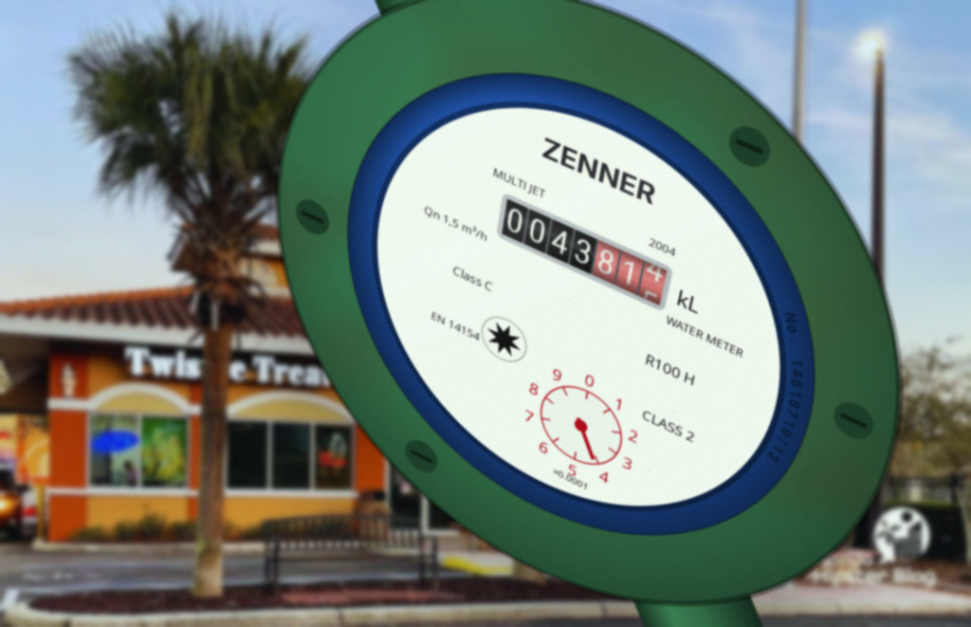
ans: {"value": 43.8144, "unit": "kL"}
